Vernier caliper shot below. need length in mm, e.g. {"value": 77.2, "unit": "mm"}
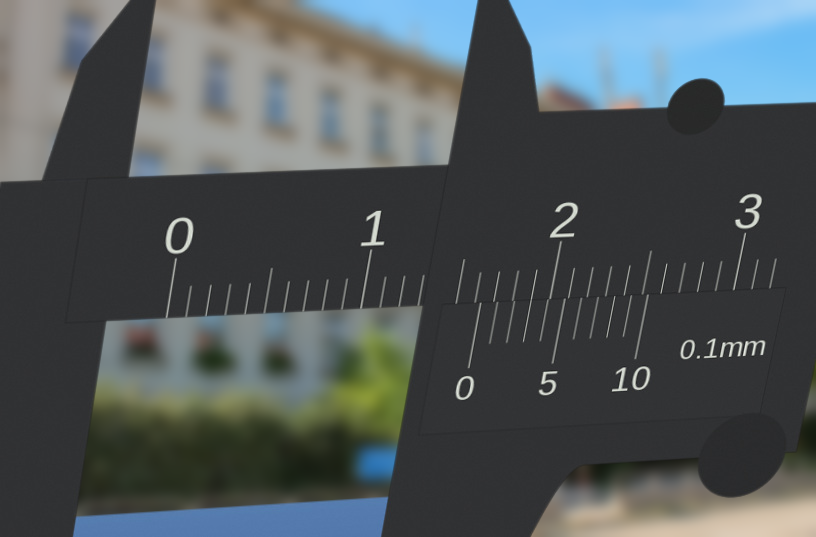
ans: {"value": 16.3, "unit": "mm"}
